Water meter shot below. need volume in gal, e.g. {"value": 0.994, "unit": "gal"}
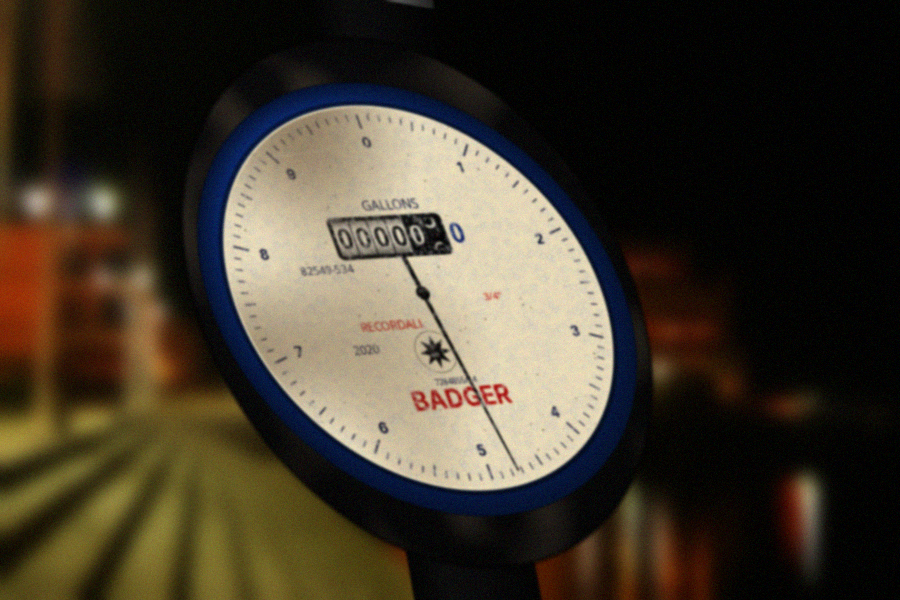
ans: {"value": 54.7, "unit": "gal"}
